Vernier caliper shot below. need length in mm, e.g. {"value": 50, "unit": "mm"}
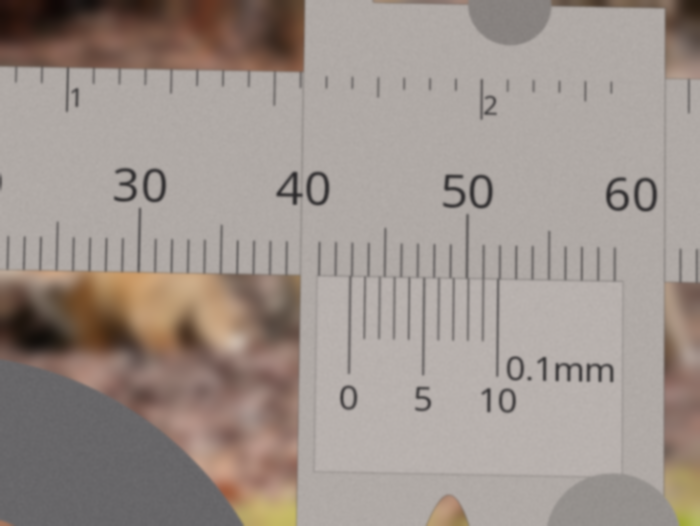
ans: {"value": 42.9, "unit": "mm"}
